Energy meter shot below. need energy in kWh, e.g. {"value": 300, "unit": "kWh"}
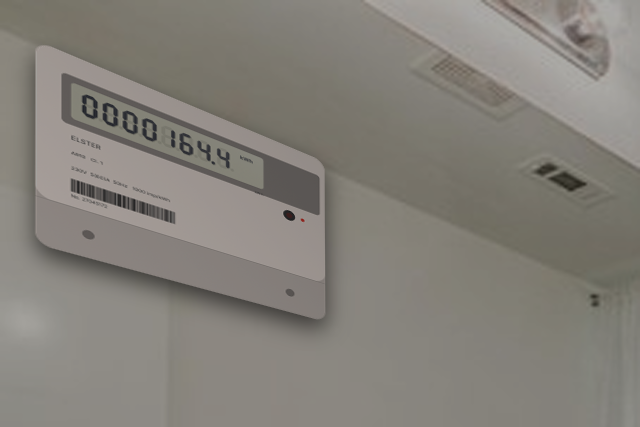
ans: {"value": 164.4, "unit": "kWh"}
